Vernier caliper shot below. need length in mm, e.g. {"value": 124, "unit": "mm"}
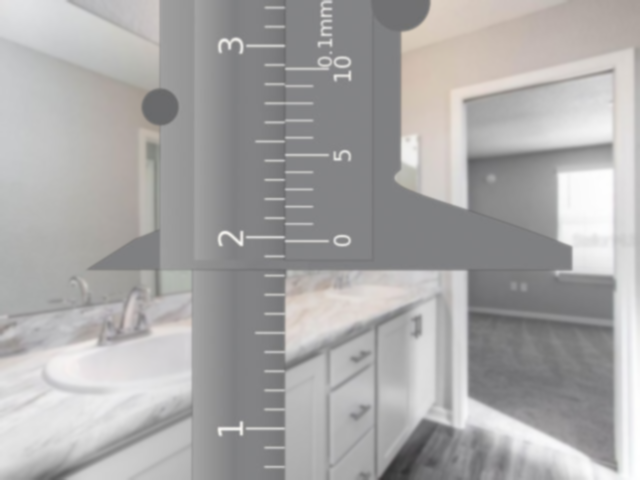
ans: {"value": 19.8, "unit": "mm"}
